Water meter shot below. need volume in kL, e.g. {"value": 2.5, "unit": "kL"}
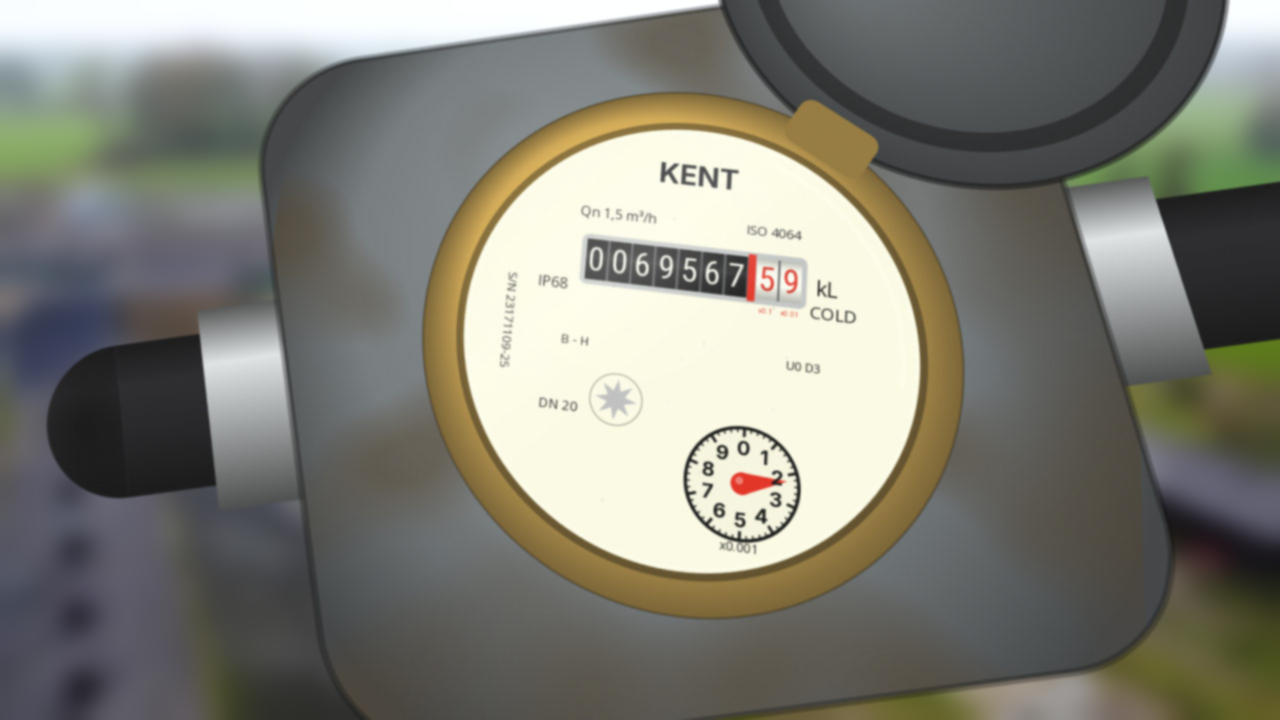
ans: {"value": 69567.592, "unit": "kL"}
